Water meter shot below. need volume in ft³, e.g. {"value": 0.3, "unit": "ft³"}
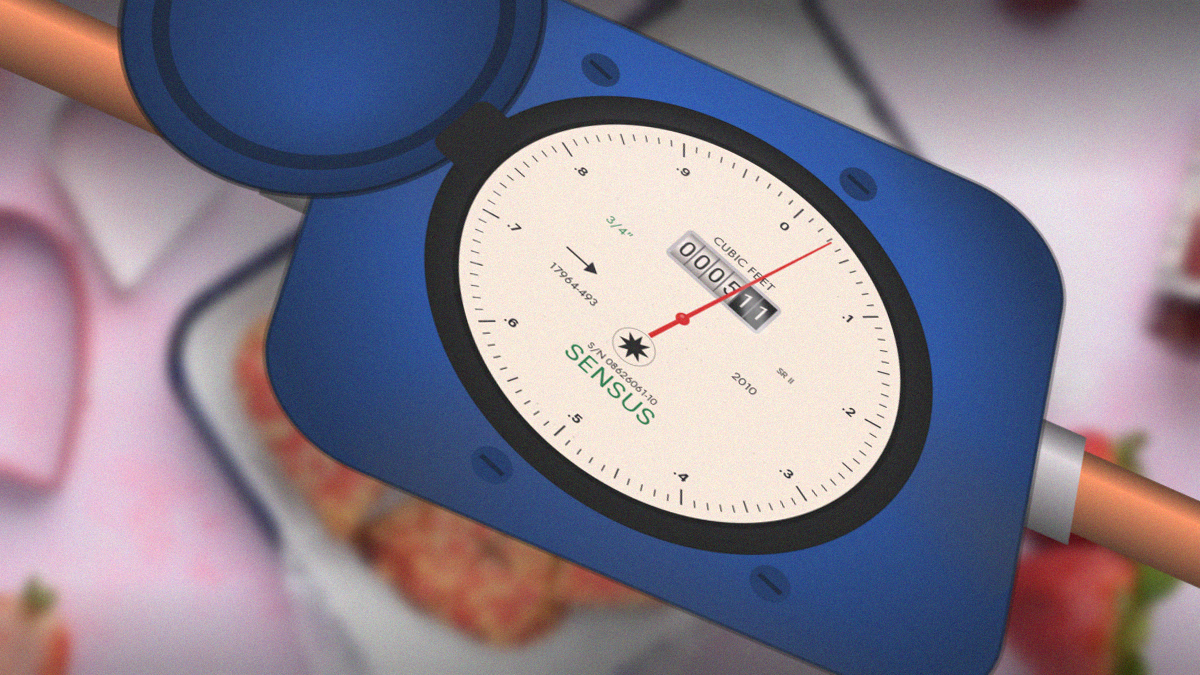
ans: {"value": 511.03, "unit": "ft³"}
